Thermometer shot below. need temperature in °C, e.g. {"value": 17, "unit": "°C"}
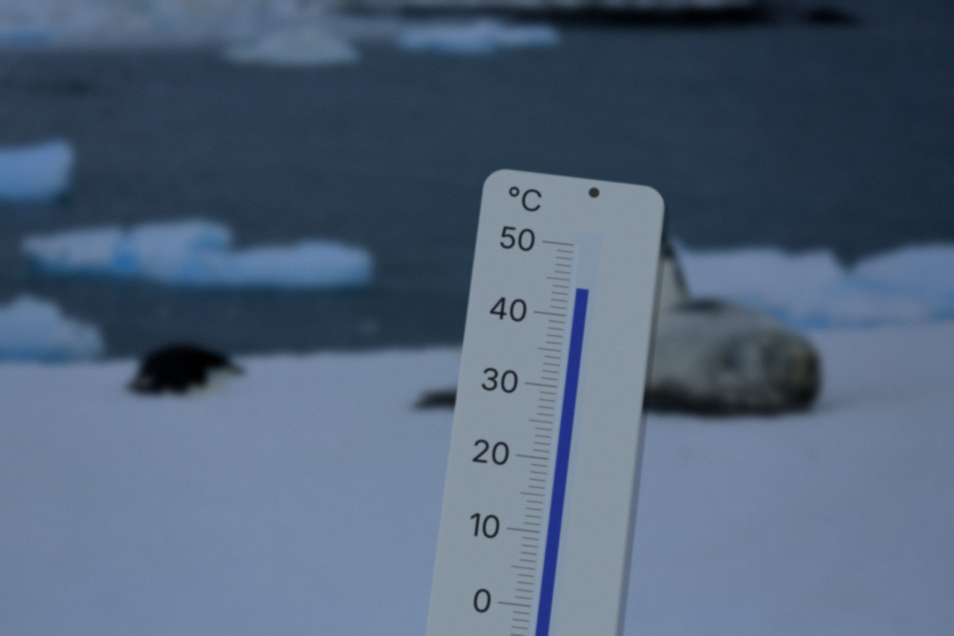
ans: {"value": 44, "unit": "°C"}
